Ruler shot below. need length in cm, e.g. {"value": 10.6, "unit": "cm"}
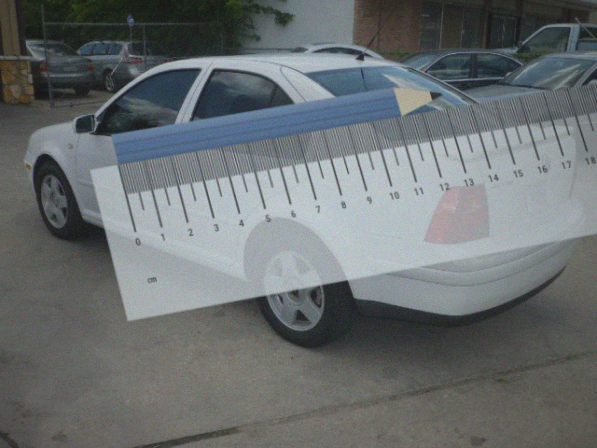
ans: {"value": 13, "unit": "cm"}
